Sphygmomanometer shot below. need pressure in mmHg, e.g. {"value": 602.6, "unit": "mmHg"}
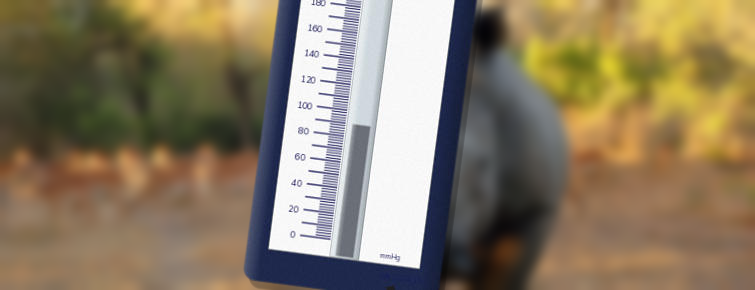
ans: {"value": 90, "unit": "mmHg"}
